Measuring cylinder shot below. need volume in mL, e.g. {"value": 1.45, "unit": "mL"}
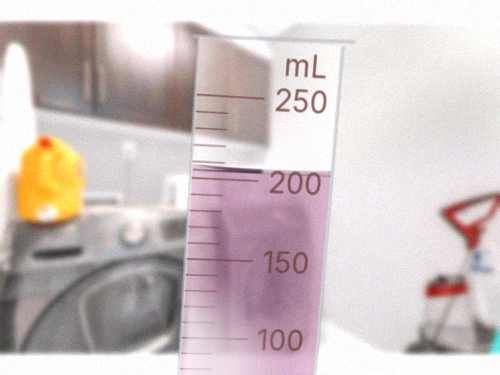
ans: {"value": 205, "unit": "mL"}
